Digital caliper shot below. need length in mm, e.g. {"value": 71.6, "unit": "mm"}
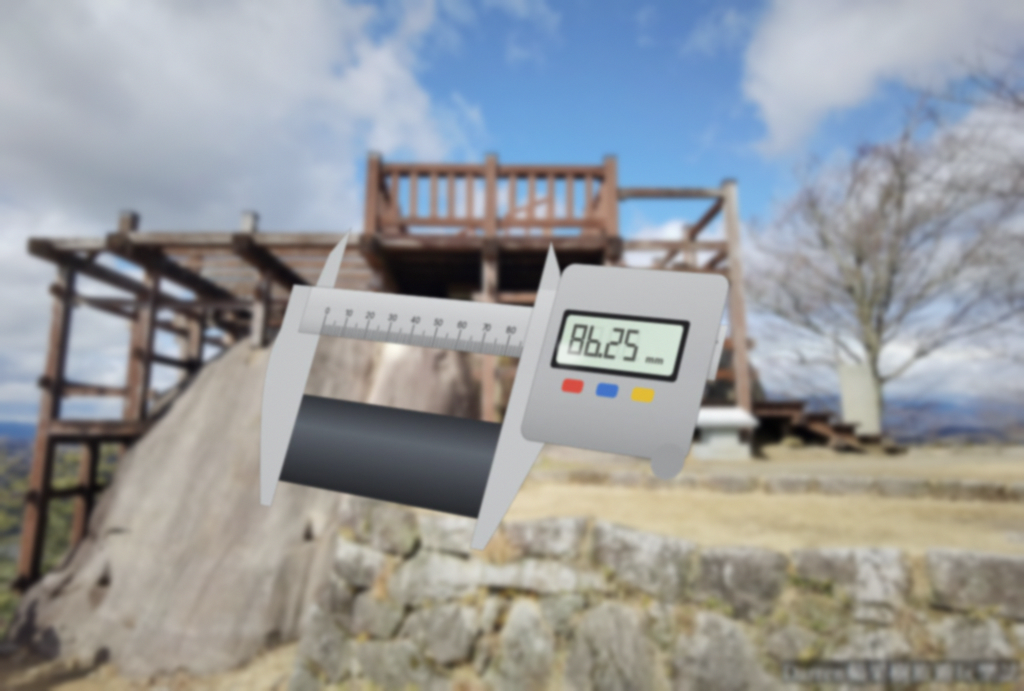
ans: {"value": 86.25, "unit": "mm"}
